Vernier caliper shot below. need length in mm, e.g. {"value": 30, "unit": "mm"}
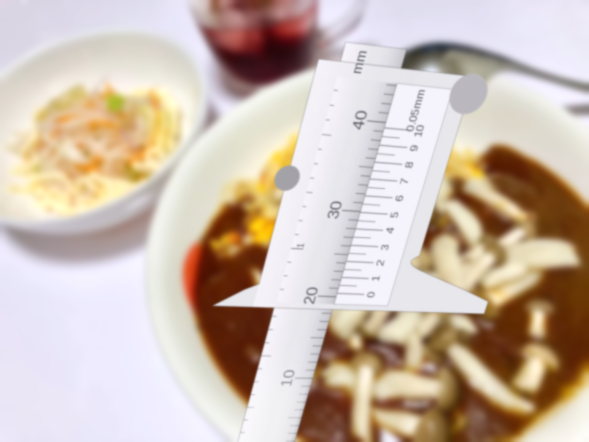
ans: {"value": 20.4, "unit": "mm"}
